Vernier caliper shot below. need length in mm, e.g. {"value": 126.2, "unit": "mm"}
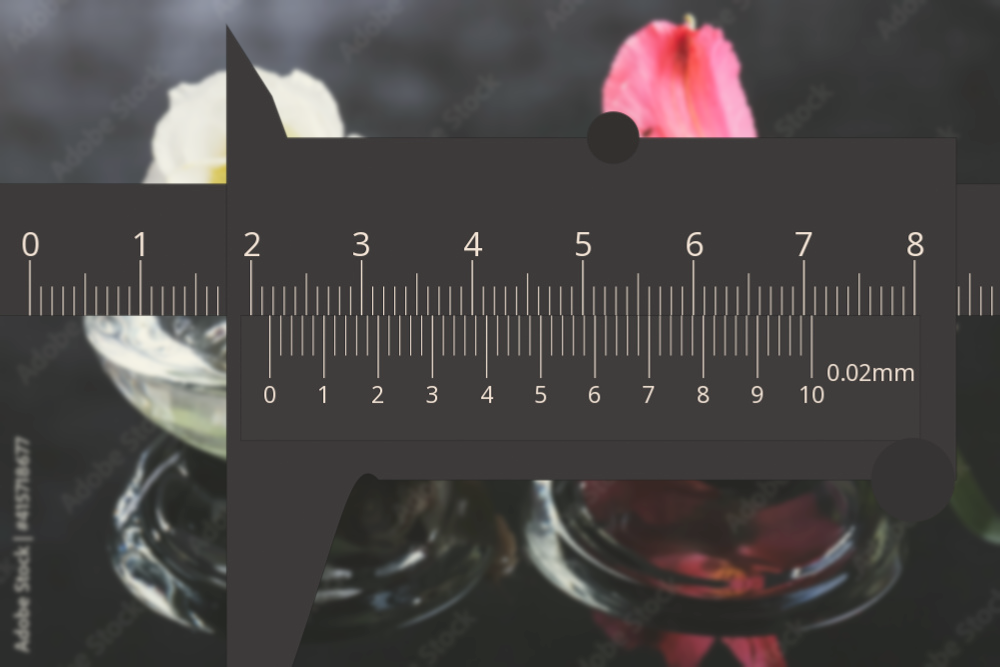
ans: {"value": 21.7, "unit": "mm"}
